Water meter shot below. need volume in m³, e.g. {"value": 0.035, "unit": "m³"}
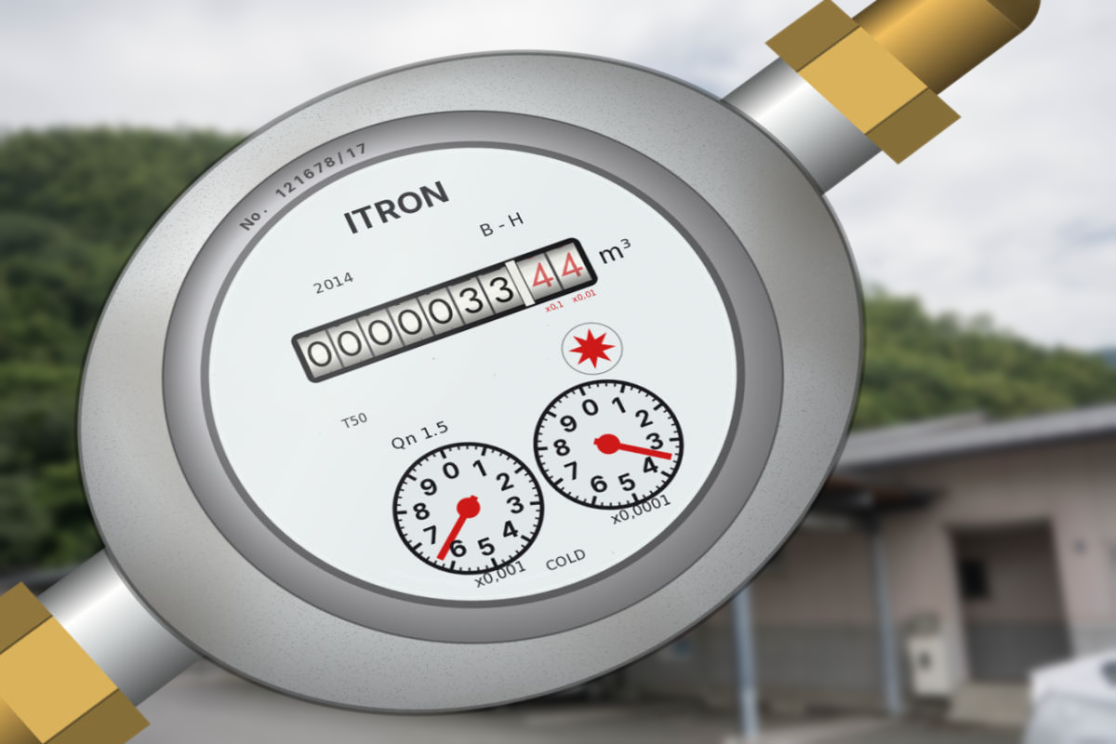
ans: {"value": 33.4463, "unit": "m³"}
